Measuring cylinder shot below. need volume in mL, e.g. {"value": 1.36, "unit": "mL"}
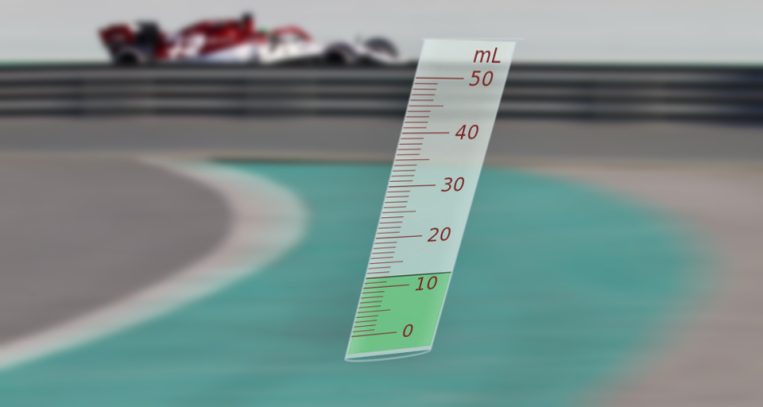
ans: {"value": 12, "unit": "mL"}
